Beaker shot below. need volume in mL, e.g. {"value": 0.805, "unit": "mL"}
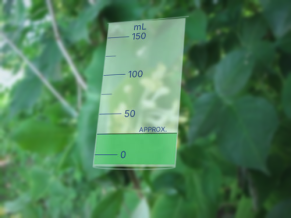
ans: {"value": 25, "unit": "mL"}
